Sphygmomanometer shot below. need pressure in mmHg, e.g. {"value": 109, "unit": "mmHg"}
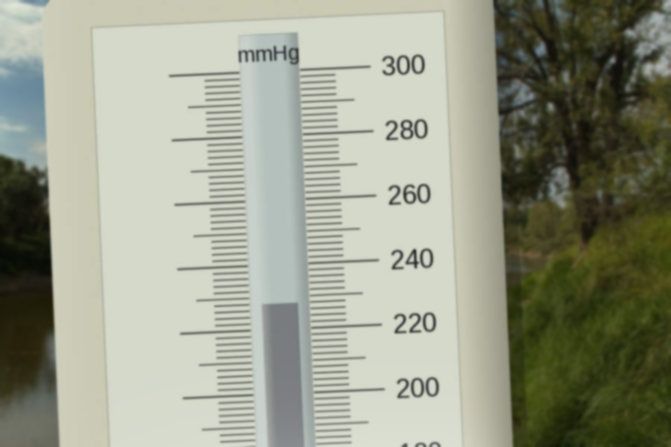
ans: {"value": 228, "unit": "mmHg"}
